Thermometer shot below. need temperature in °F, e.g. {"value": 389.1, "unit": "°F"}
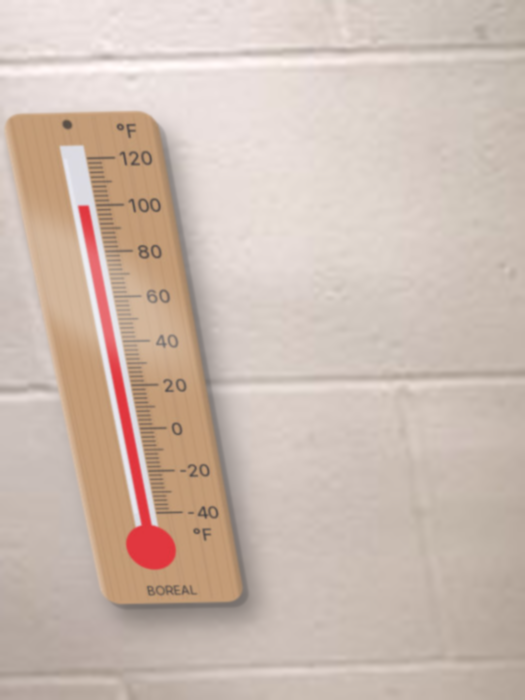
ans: {"value": 100, "unit": "°F"}
